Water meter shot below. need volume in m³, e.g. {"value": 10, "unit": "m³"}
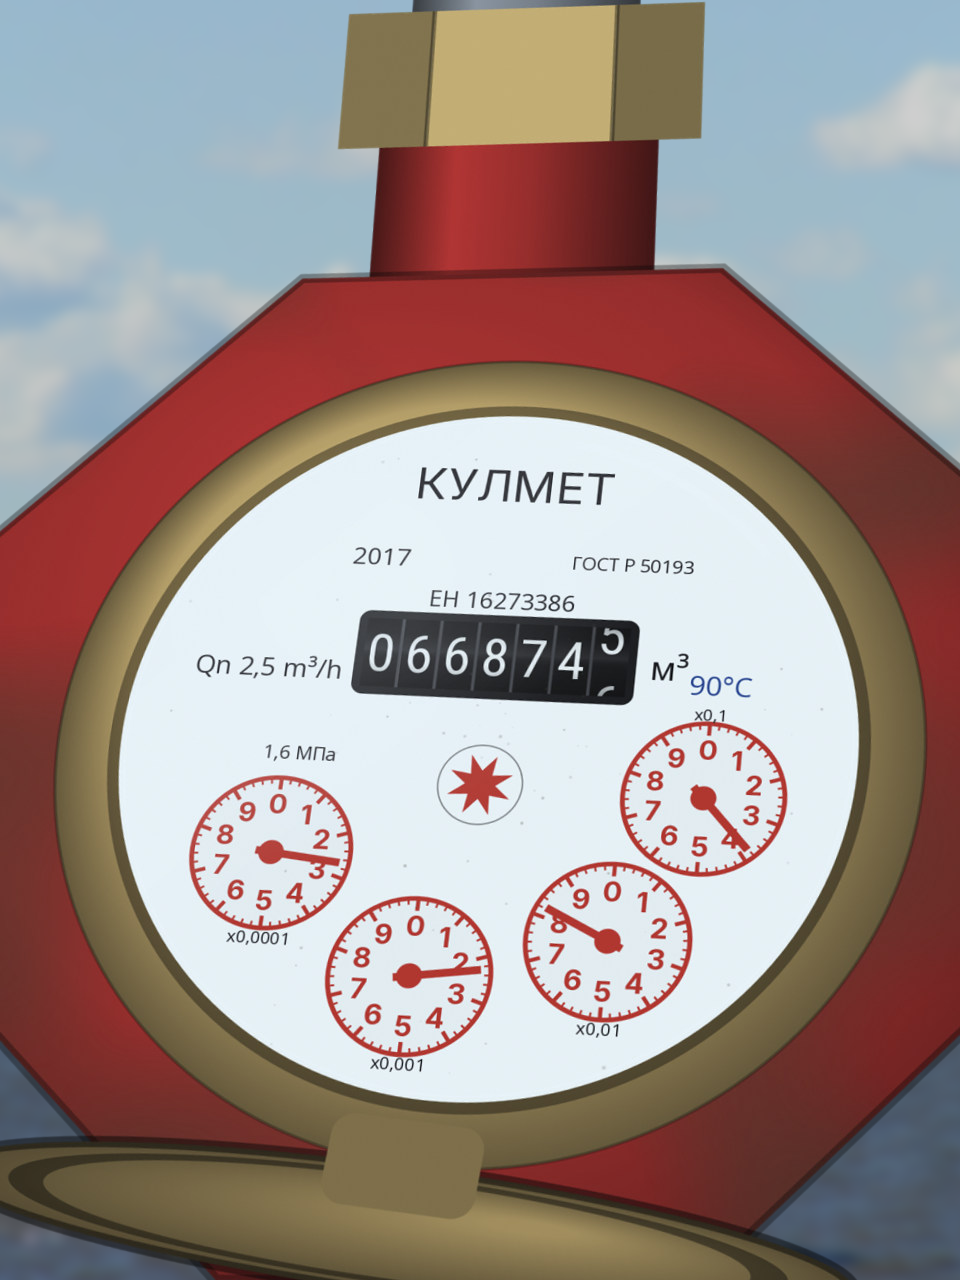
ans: {"value": 668745.3822, "unit": "m³"}
